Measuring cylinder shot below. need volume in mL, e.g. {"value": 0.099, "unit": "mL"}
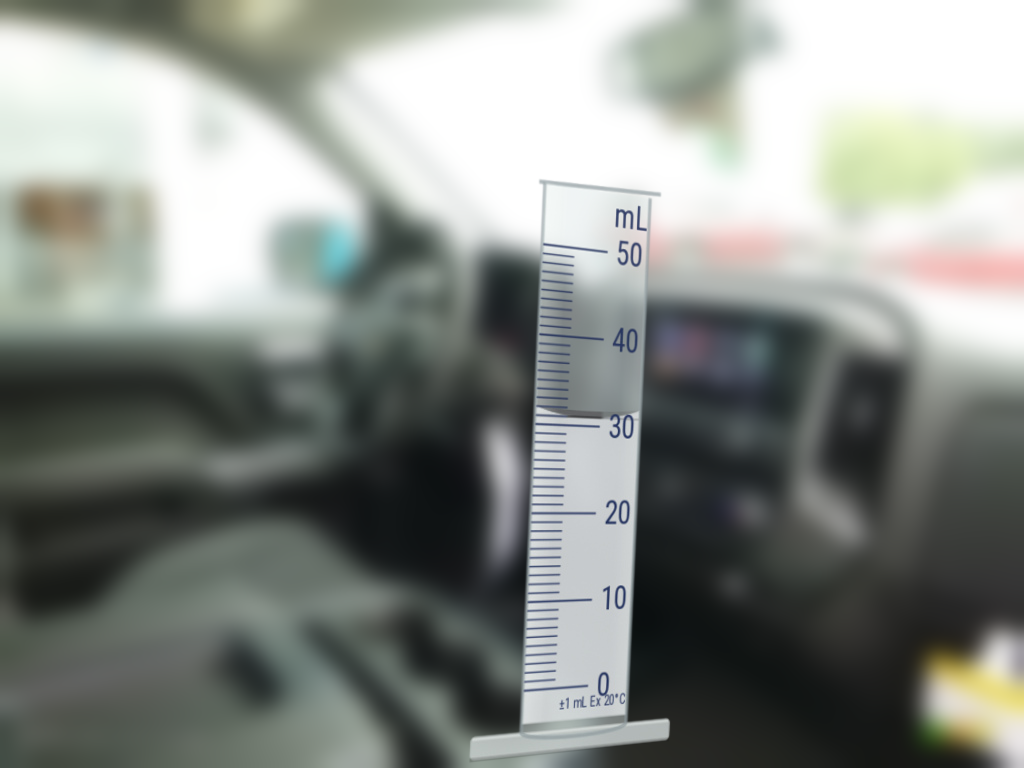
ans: {"value": 31, "unit": "mL"}
